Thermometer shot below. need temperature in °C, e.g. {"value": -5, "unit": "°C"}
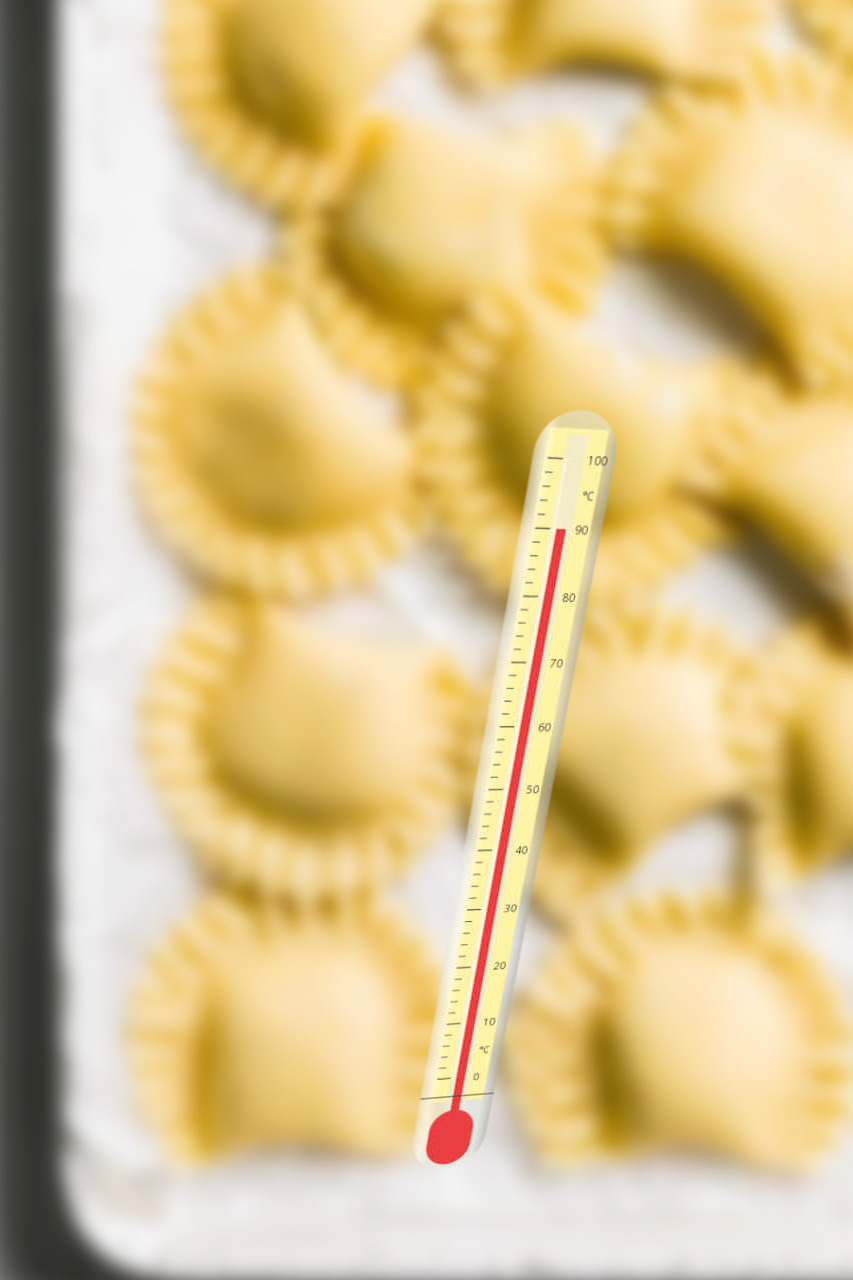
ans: {"value": 90, "unit": "°C"}
